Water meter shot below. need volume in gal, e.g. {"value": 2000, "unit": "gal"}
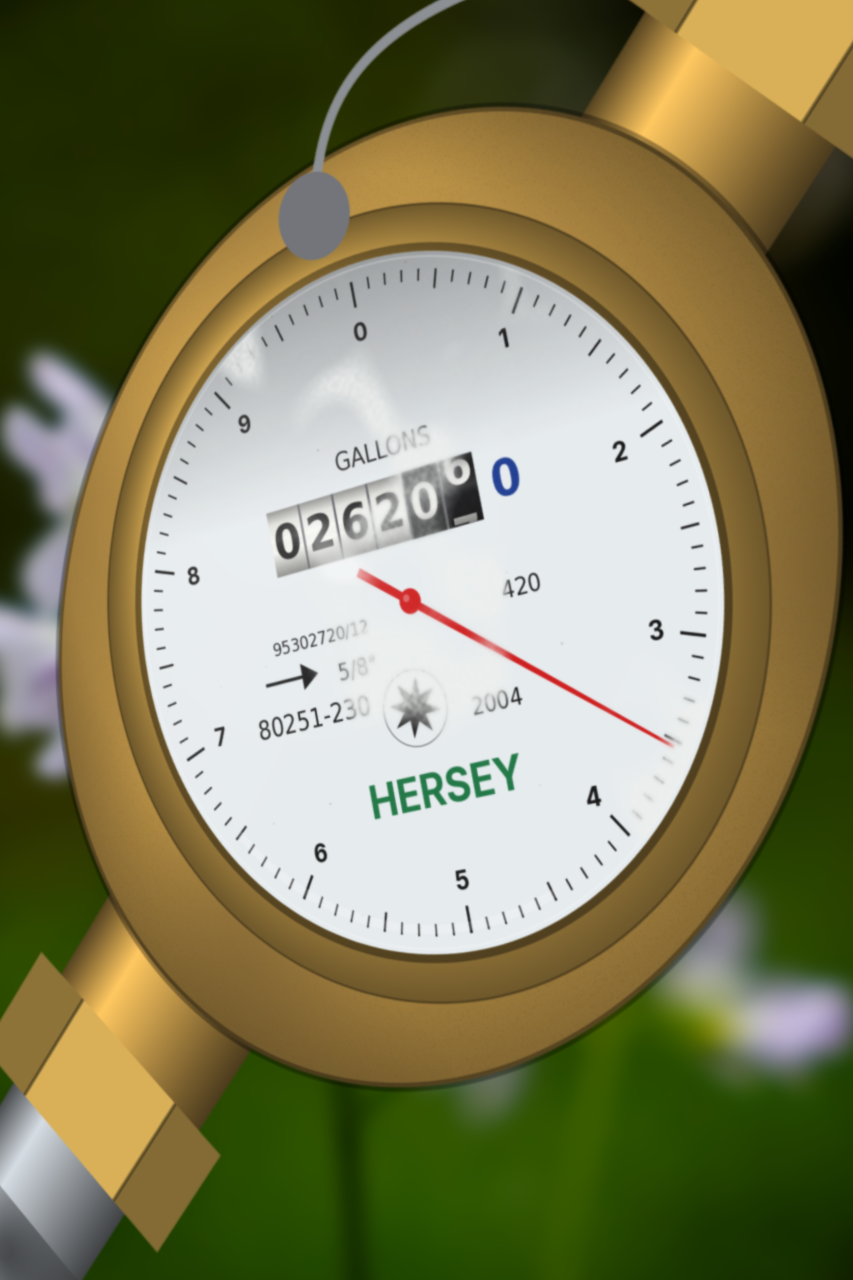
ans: {"value": 262063.5, "unit": "gal"}
